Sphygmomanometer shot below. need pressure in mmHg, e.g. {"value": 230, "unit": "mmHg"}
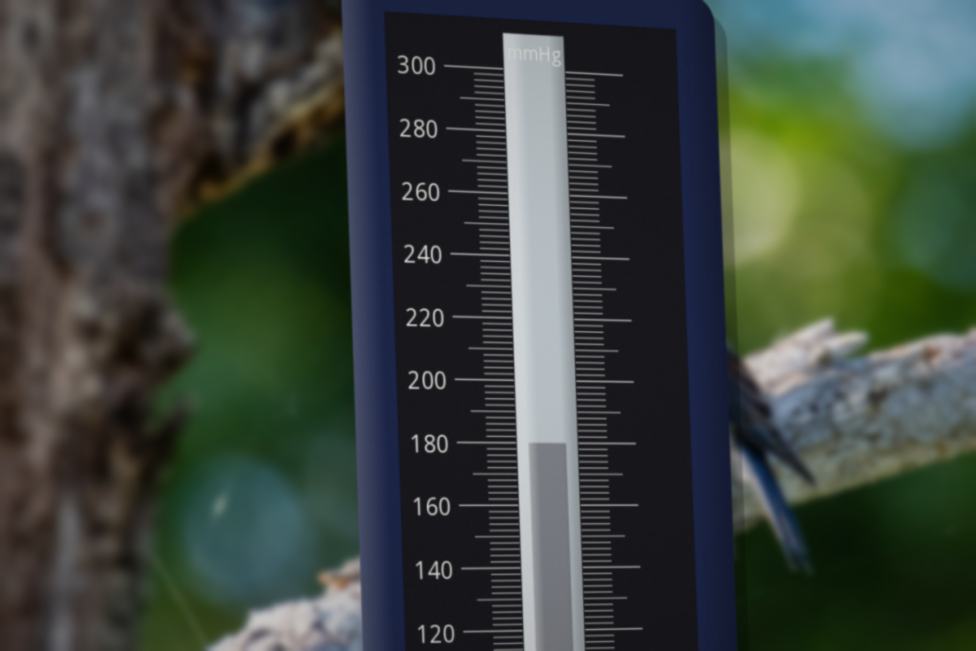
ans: {"value": 180, "unit": "mmHg"}
